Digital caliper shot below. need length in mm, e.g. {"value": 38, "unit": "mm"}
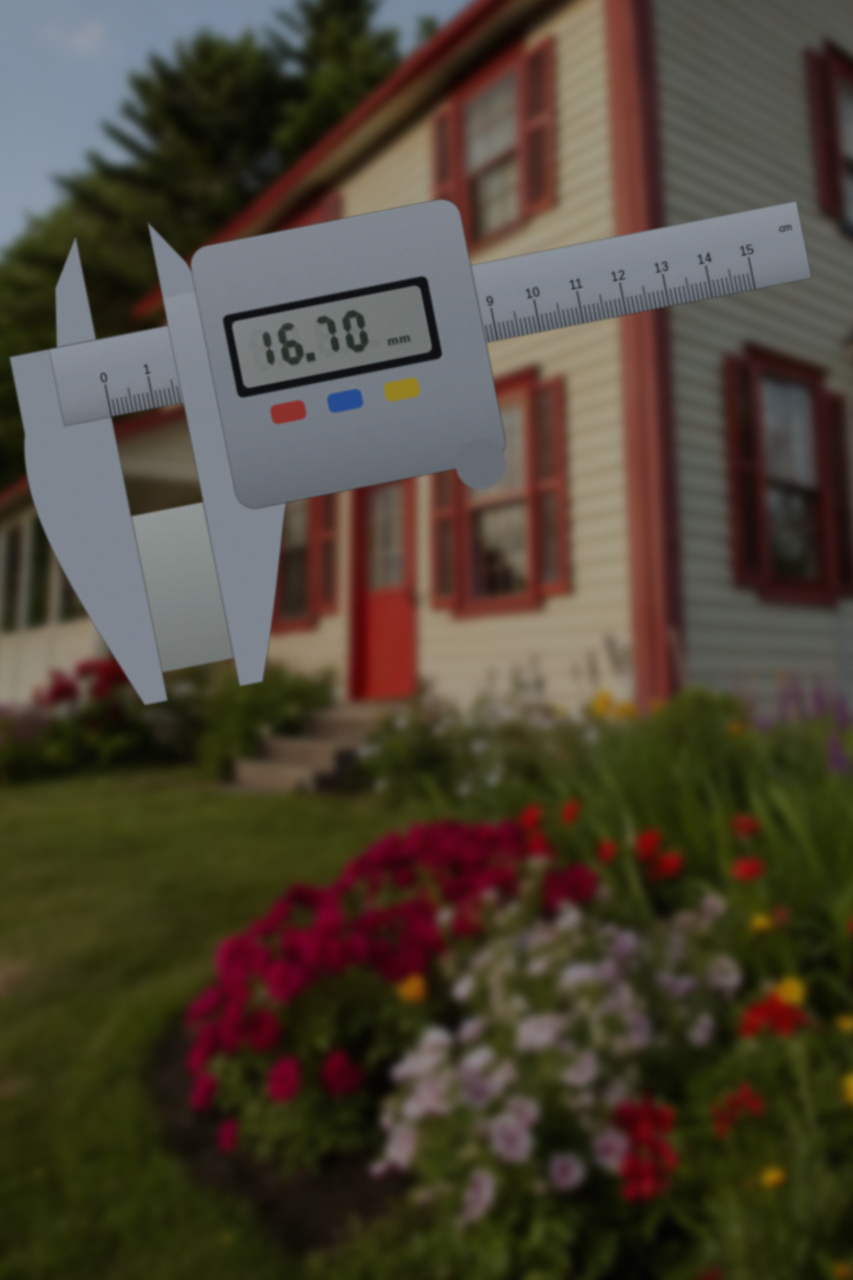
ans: {"value": 16.70, "unit": "mm"}
